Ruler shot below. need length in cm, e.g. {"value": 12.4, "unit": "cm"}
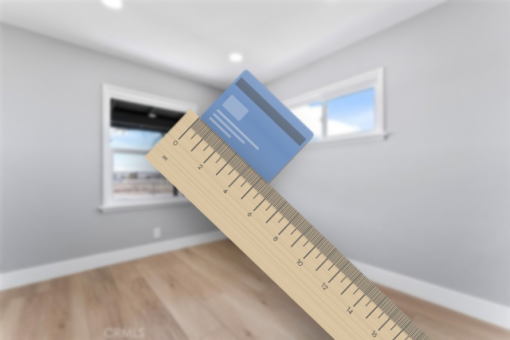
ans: {"value": 5.5, "unit": "cm"}
